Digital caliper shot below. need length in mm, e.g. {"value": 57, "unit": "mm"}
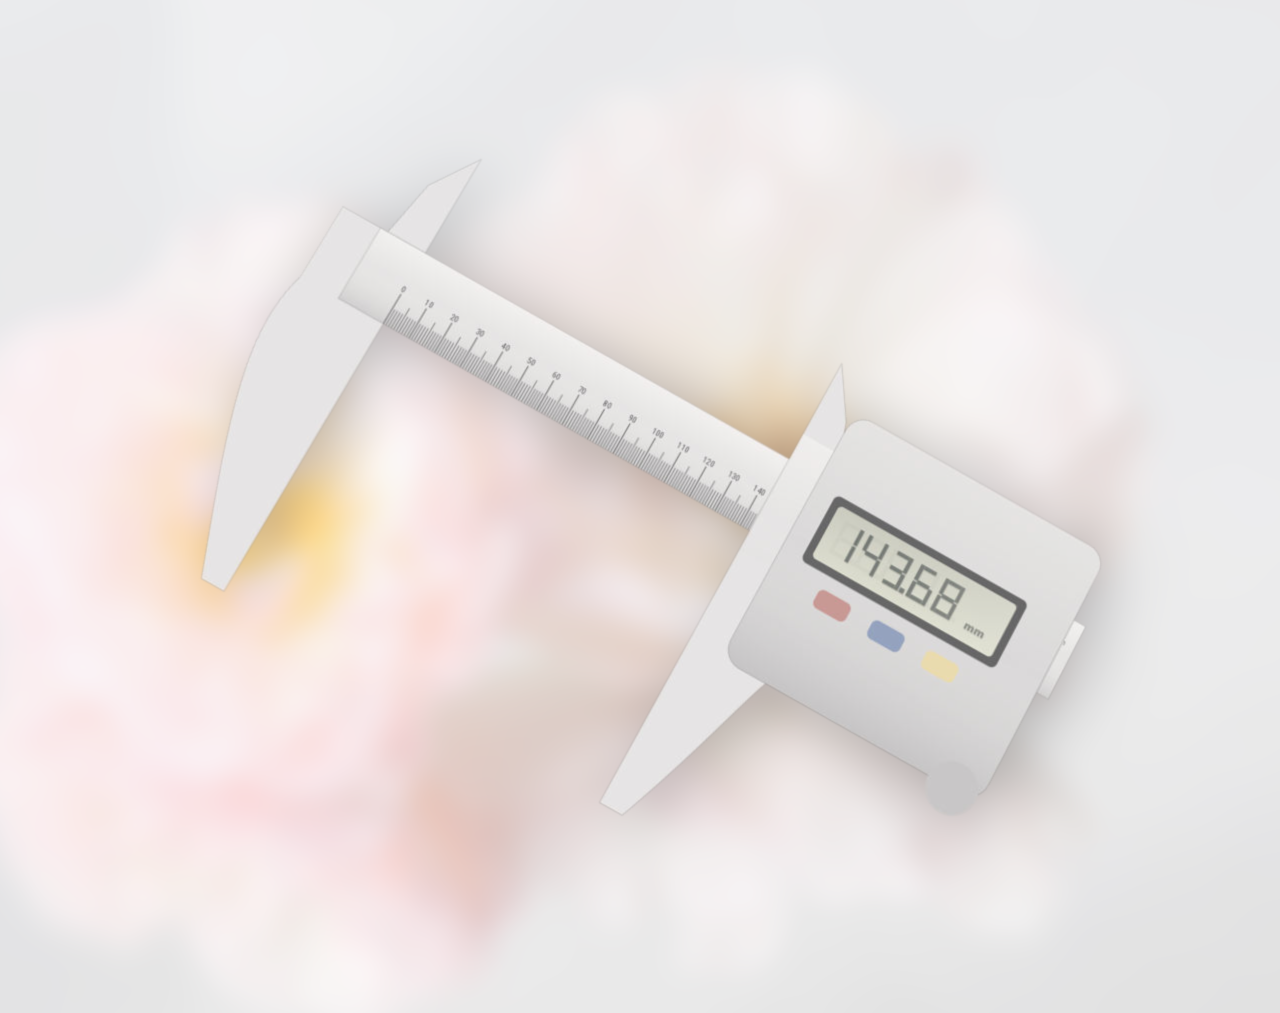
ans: {"value": 143.68, "unit": "mm"}
